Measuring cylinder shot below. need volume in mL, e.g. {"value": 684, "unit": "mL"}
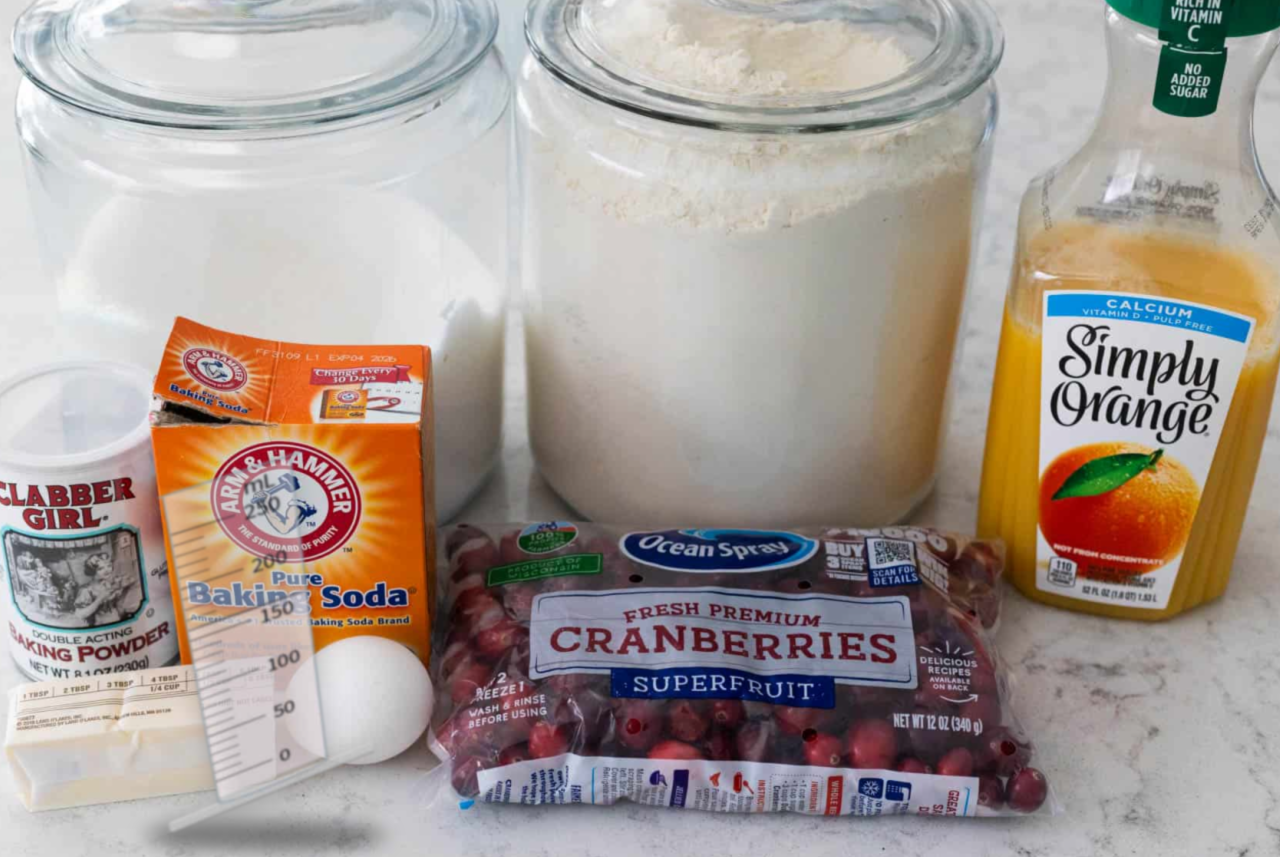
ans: {"value": 160, "unit": "mL"}
